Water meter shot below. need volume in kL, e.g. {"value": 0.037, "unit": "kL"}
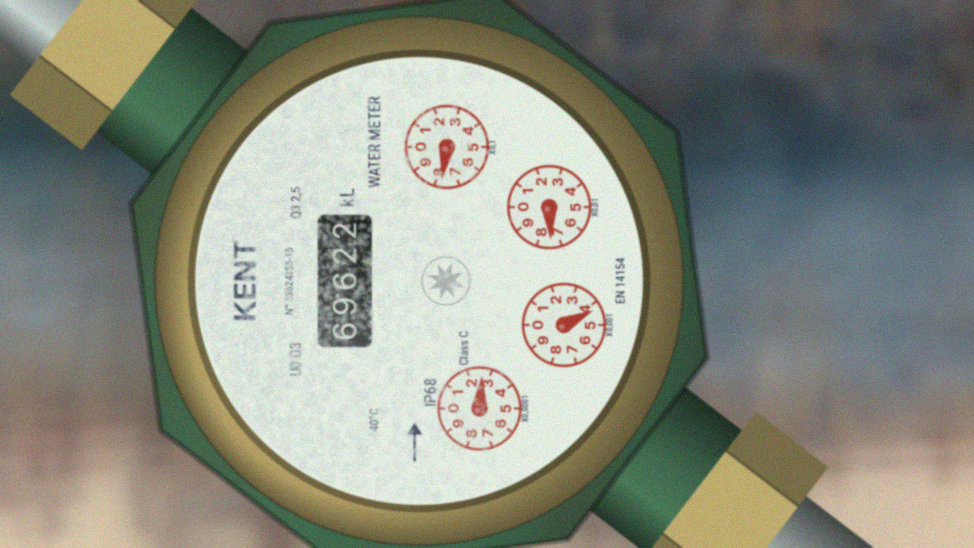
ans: {"value": 69622.7742, "unit": "kL"}
